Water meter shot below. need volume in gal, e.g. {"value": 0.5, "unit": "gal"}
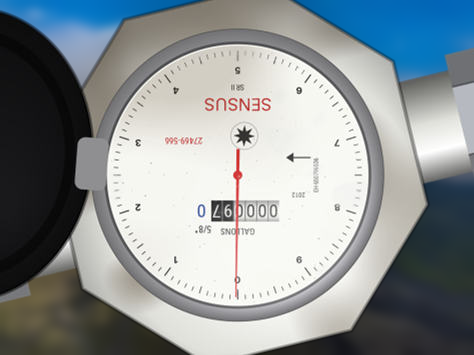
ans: {"value": 970.0, "unit": "gal"}
